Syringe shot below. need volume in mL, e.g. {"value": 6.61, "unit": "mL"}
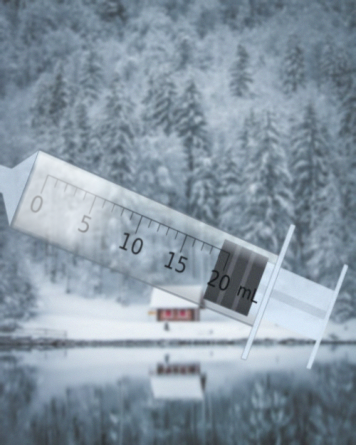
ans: {"value": 19, "unit": "mL"}
